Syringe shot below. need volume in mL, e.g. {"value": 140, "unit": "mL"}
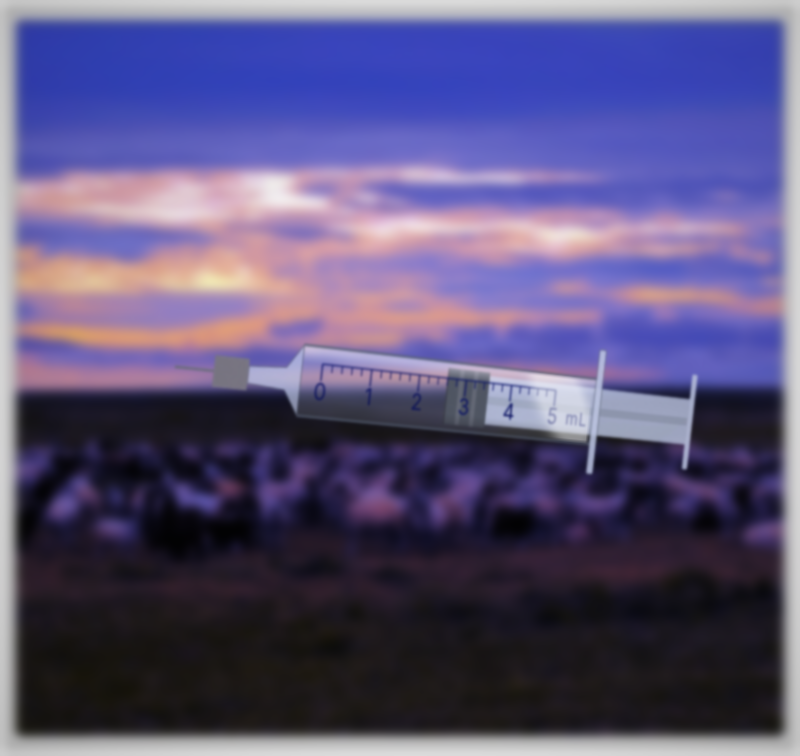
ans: {"value": 2.6, "unit": "mL"}
